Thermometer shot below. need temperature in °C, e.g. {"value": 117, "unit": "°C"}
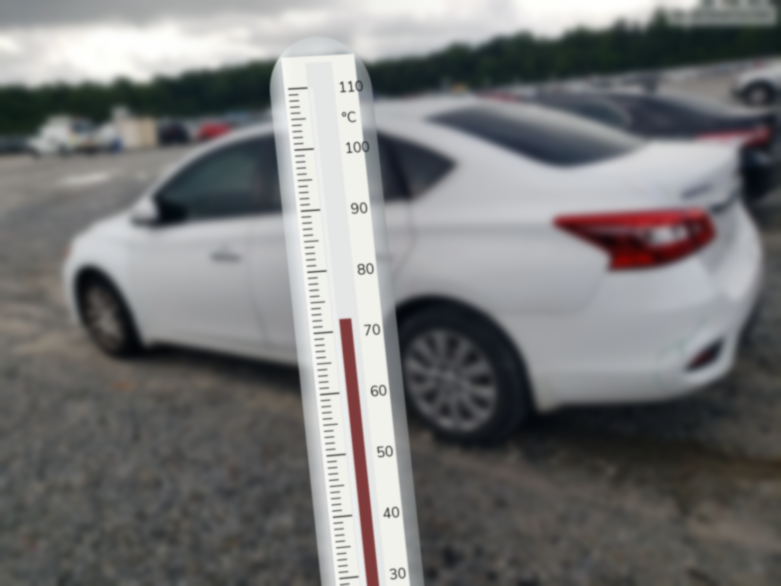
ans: {"value": 72, "unit": "°C"}
